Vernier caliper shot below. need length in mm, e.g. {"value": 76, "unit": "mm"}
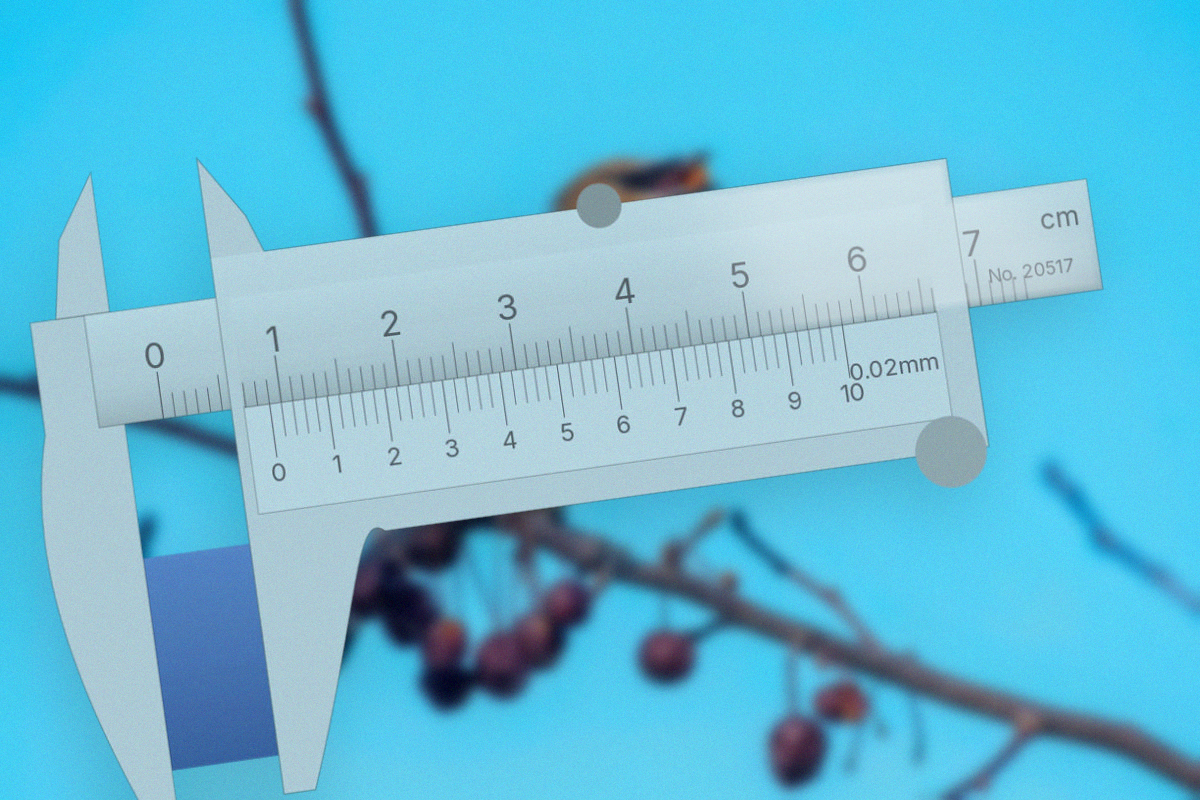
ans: {"value": 9.0, "unit": "mm"}
